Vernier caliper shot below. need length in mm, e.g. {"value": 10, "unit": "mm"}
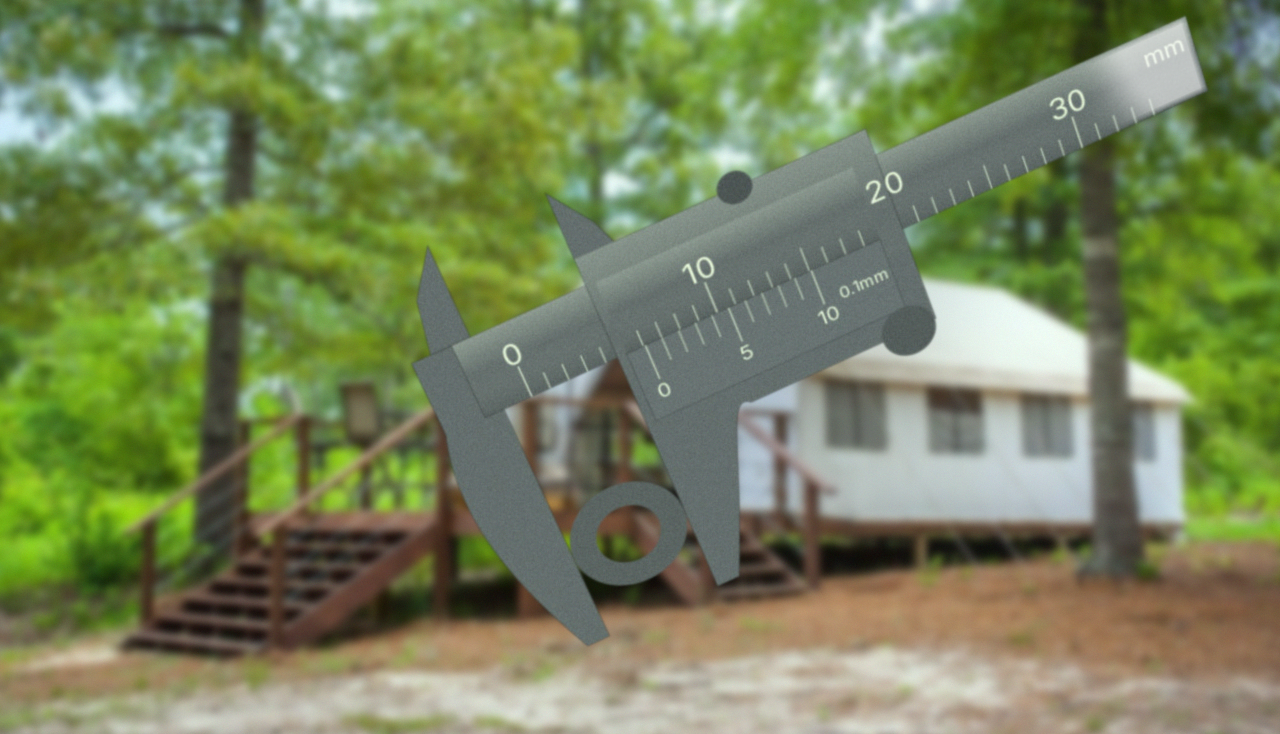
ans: {"value": 6.1, "unit": "mm"}
